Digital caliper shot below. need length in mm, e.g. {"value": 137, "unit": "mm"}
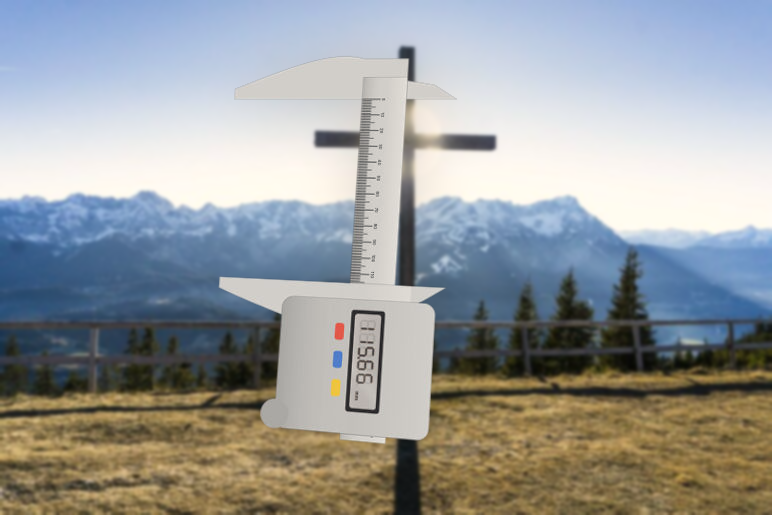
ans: {"value": 115.66, "unit": "mm"}
